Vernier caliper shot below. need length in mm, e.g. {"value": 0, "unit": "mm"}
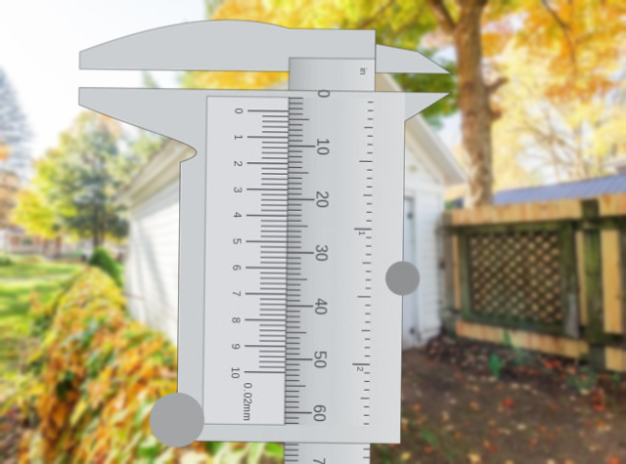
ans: {"value": 3.5, "unit": "mm"}
